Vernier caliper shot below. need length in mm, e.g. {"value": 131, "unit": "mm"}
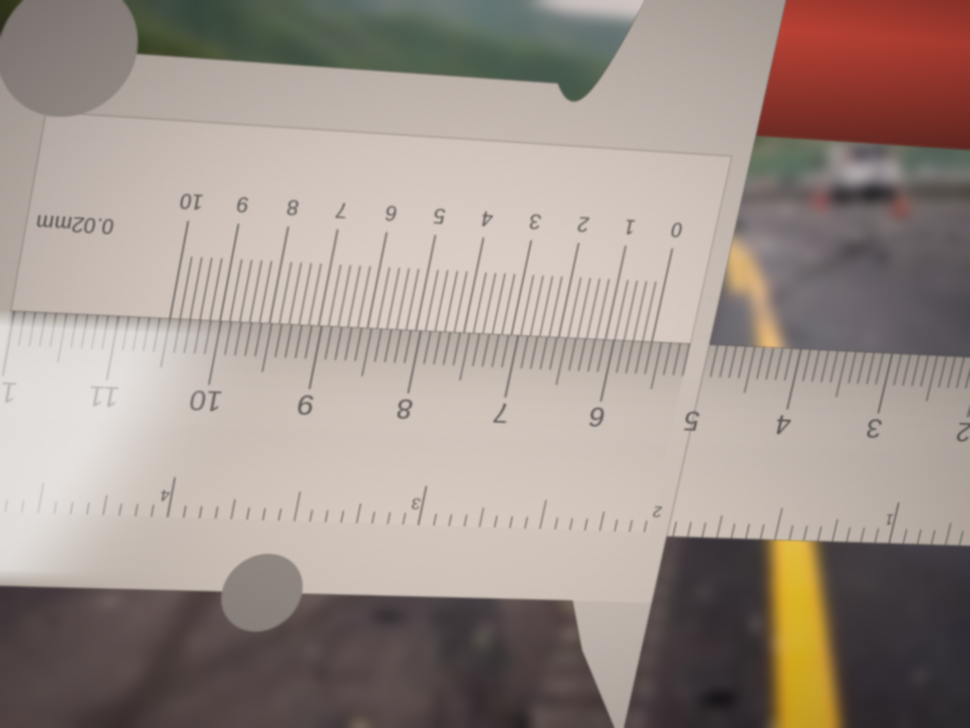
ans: {"value": 56.0, "unit": "mm"}
